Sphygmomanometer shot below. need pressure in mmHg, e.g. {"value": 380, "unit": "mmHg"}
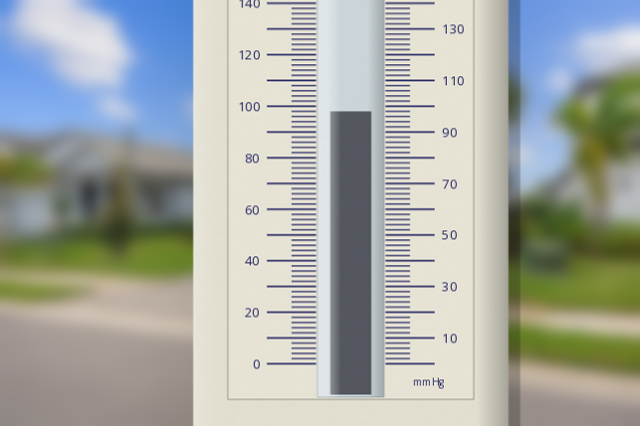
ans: {"value": 98, "unit": "mmHg"}
